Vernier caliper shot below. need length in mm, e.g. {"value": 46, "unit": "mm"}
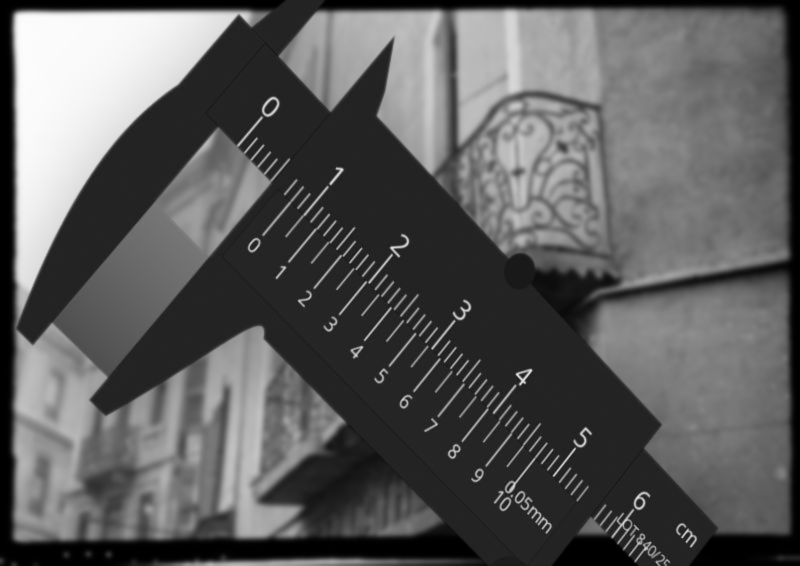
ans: {"value": 8.0, "unit": "mm"}
